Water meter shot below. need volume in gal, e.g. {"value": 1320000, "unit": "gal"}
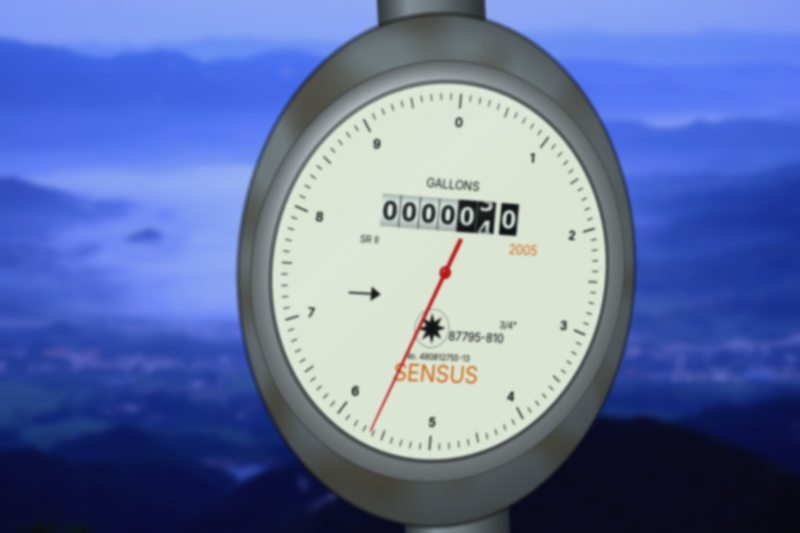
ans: {"value": 35.6, "unit": "gal"}
